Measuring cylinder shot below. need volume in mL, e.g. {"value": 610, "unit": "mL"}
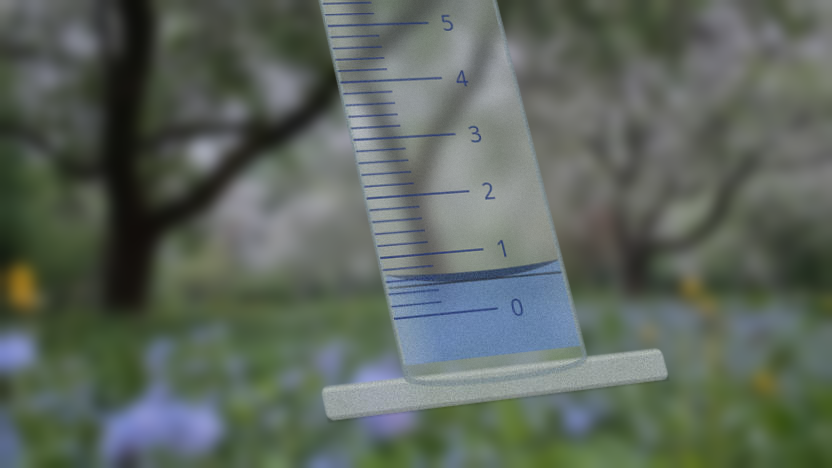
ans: {"value": 0.5, "unit": "mL"}
